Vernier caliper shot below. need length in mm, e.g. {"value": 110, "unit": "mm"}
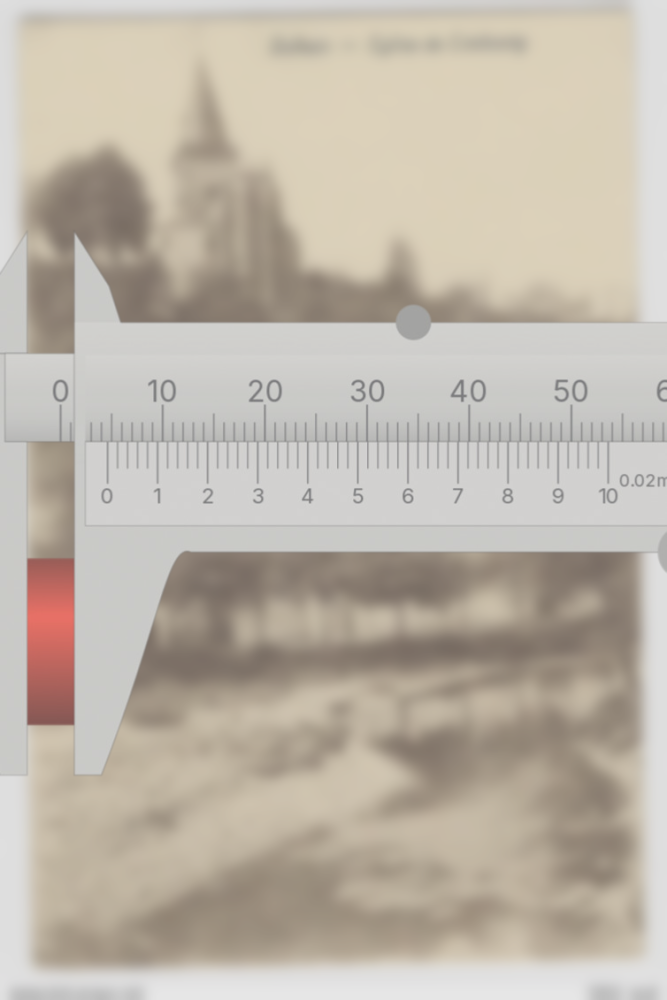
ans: {"value": 4.6, "unit": "mm"}
